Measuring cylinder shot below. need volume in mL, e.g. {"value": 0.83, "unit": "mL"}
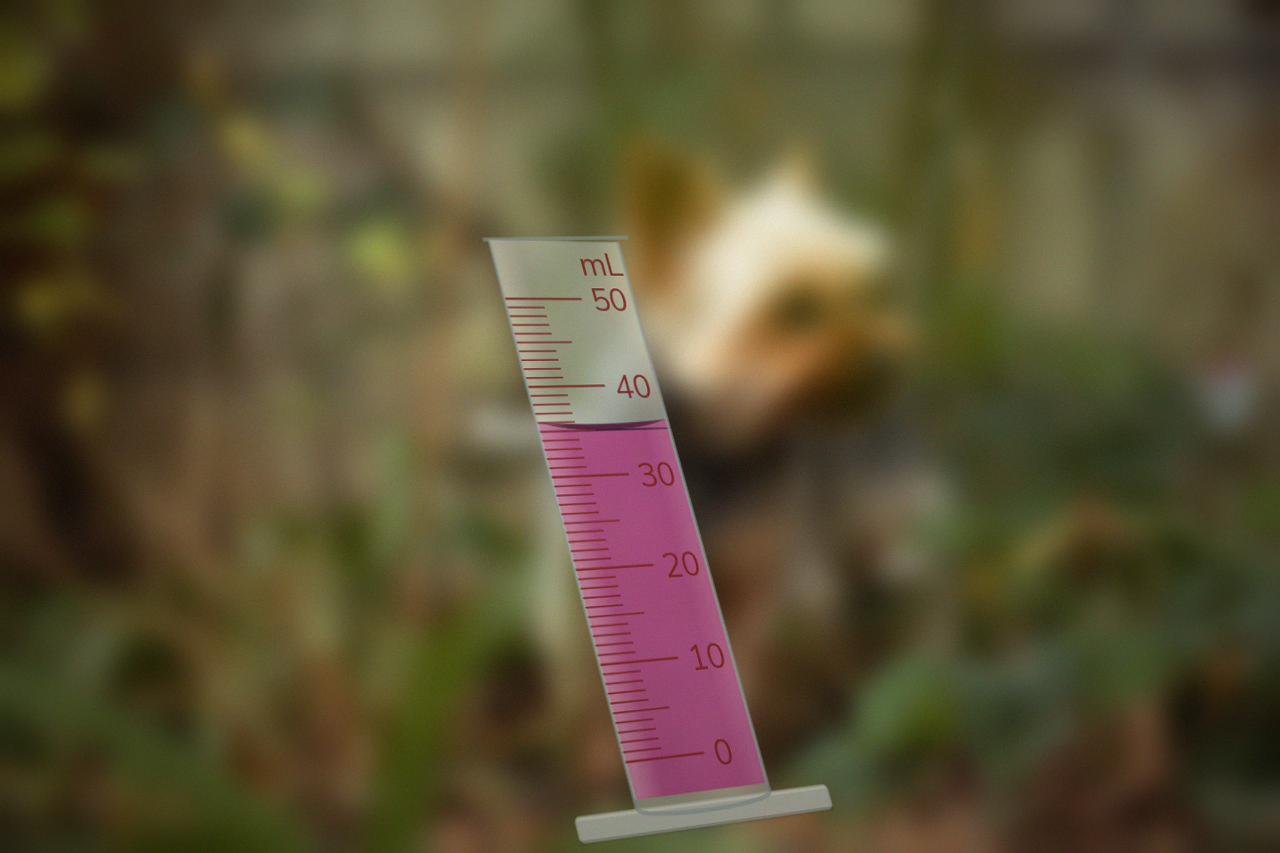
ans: {"value": 35, "unit": "mL"}
